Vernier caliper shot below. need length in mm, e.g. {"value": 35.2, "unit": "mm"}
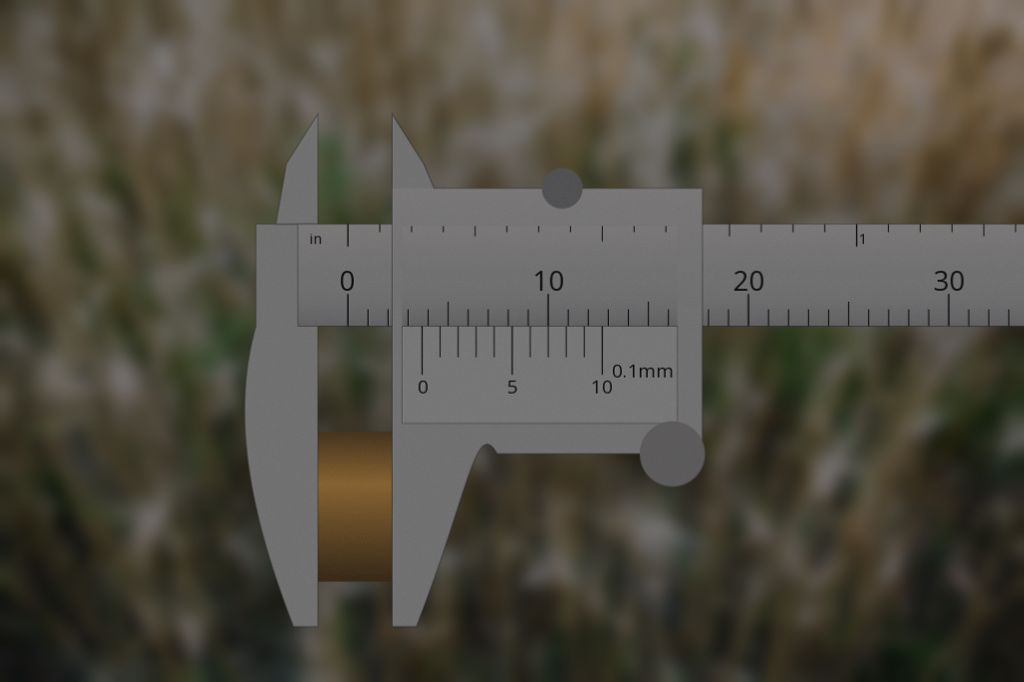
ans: {"value": 3.7, "unit": "mm"}
